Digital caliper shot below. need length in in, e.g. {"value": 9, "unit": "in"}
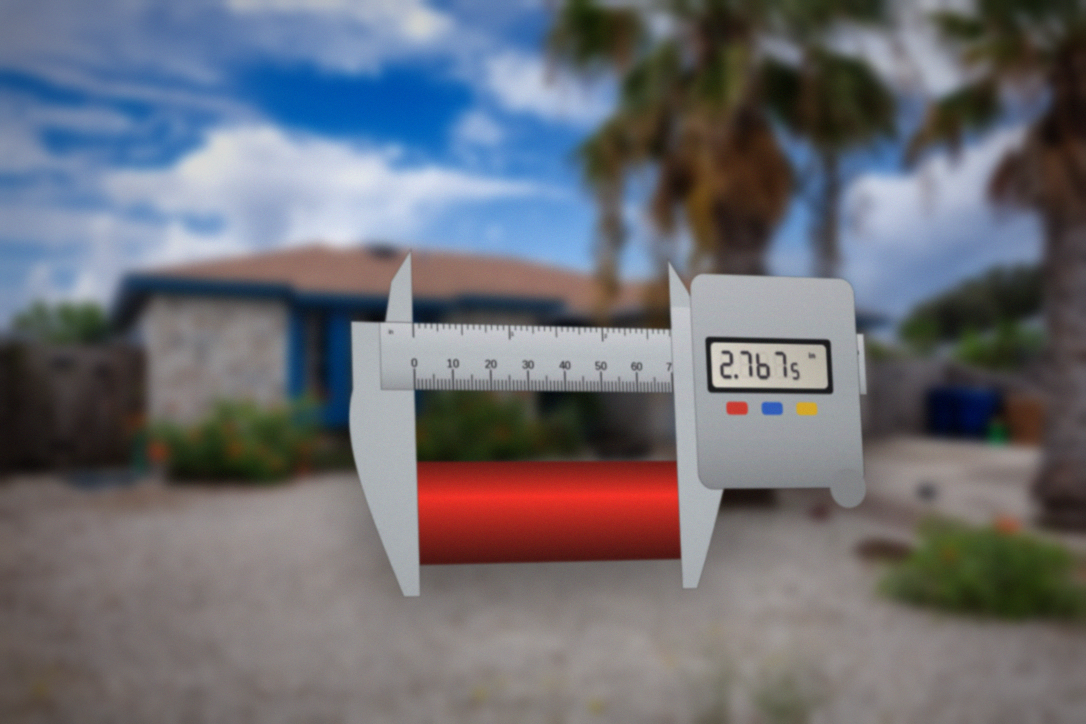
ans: {"value": 2.7675, "unit": "in"}
